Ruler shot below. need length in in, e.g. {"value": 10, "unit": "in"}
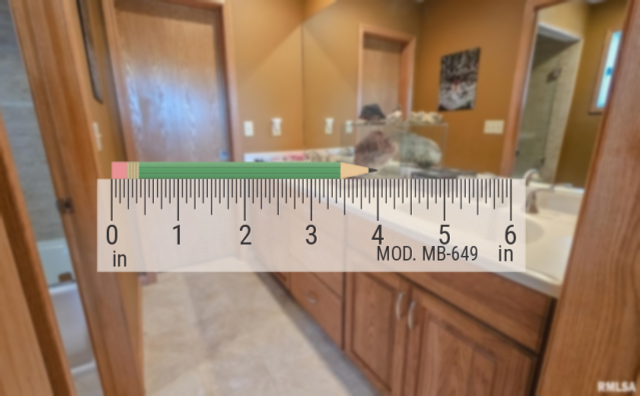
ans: {"value": 4, "unit": "in"}
